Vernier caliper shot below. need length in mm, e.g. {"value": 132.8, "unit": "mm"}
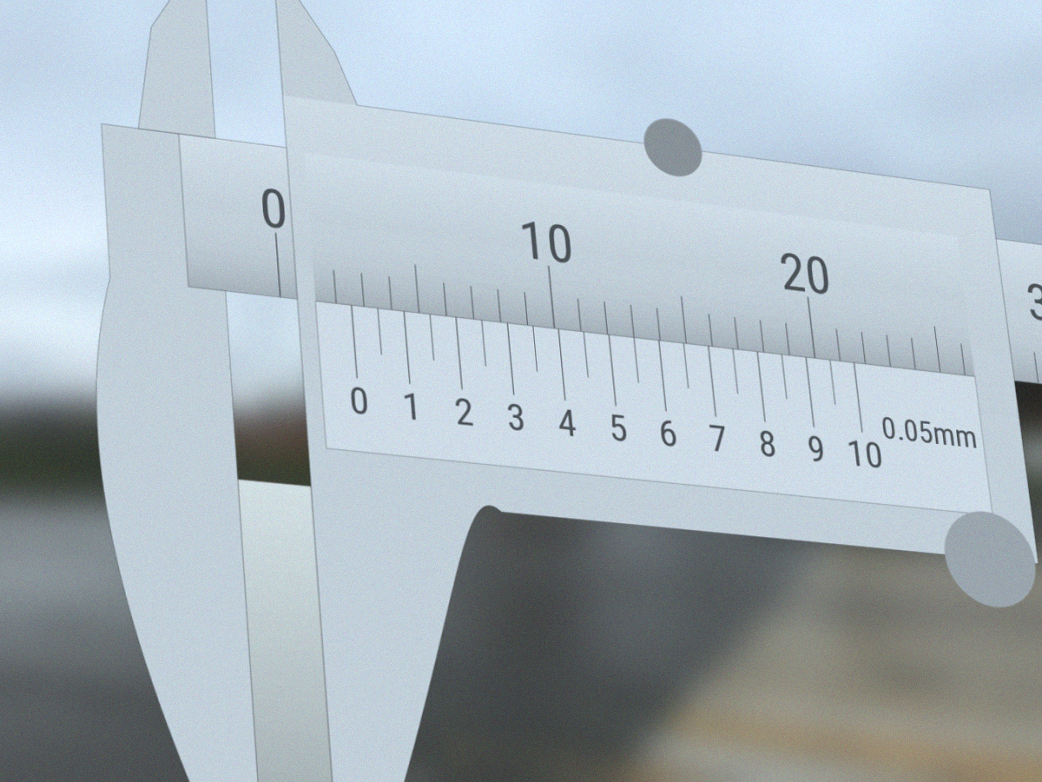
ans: {"value": 2.55, "unit": "mm"}
